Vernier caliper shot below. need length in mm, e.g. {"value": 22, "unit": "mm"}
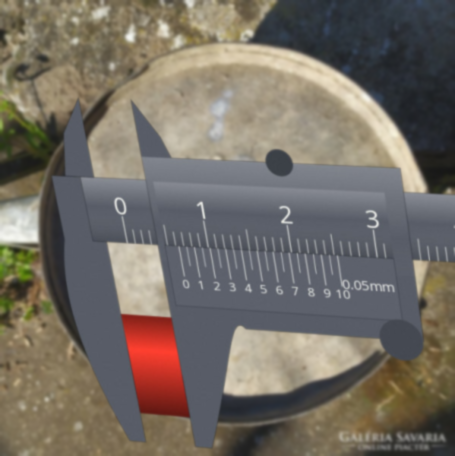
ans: {"value": 6.4, "unit": "mm"}
